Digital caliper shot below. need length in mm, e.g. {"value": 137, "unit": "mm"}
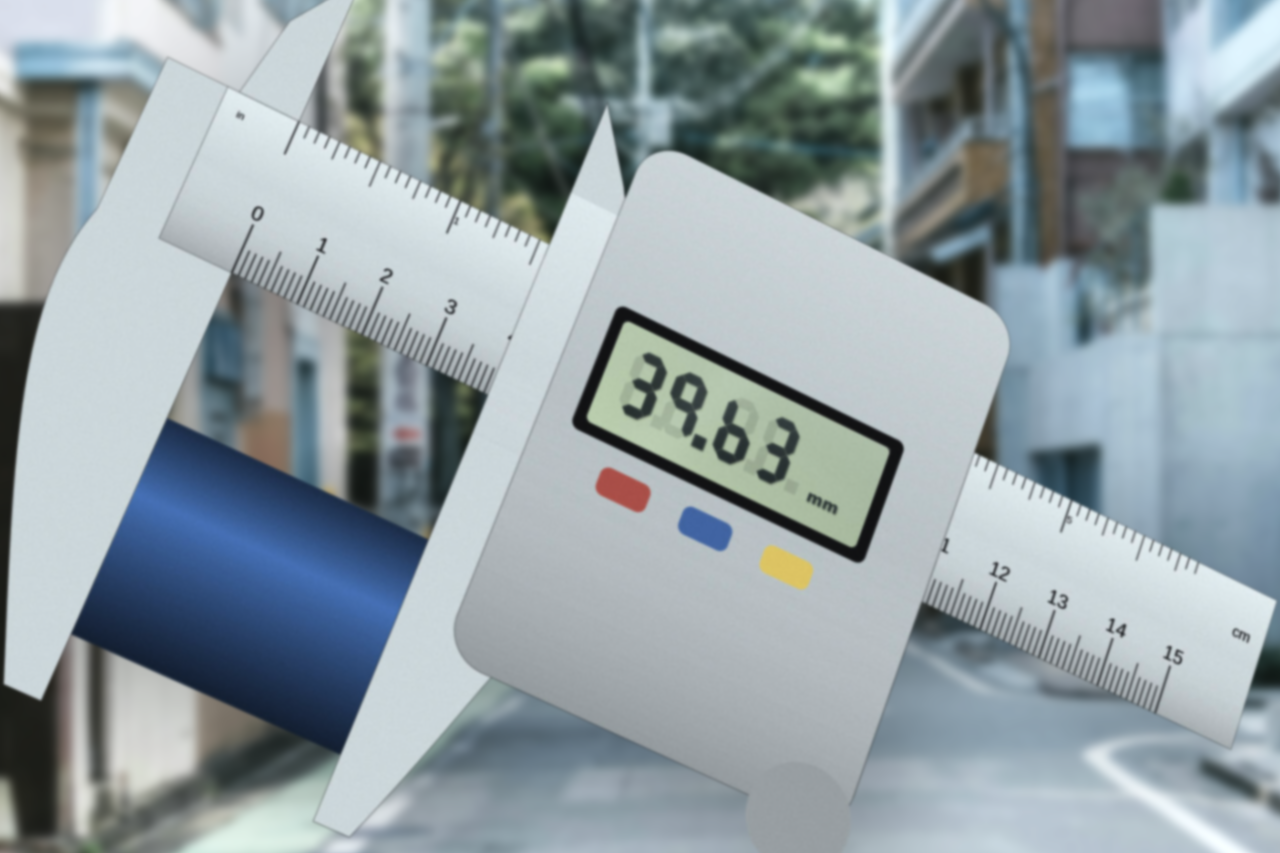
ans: {"value": 39.63, "unit": "mm"}
